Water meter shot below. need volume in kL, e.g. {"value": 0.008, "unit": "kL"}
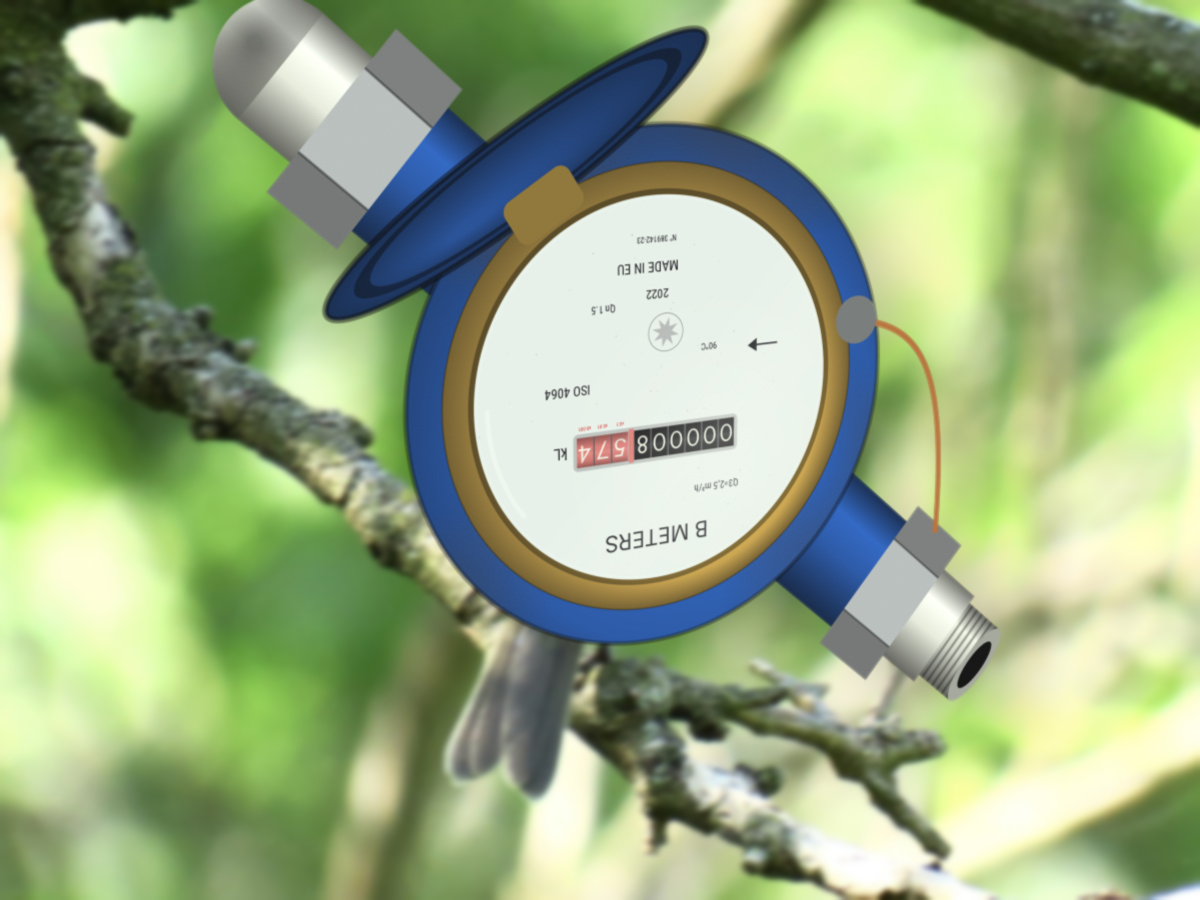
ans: {"value": 8.574, "unit": "kL"}
